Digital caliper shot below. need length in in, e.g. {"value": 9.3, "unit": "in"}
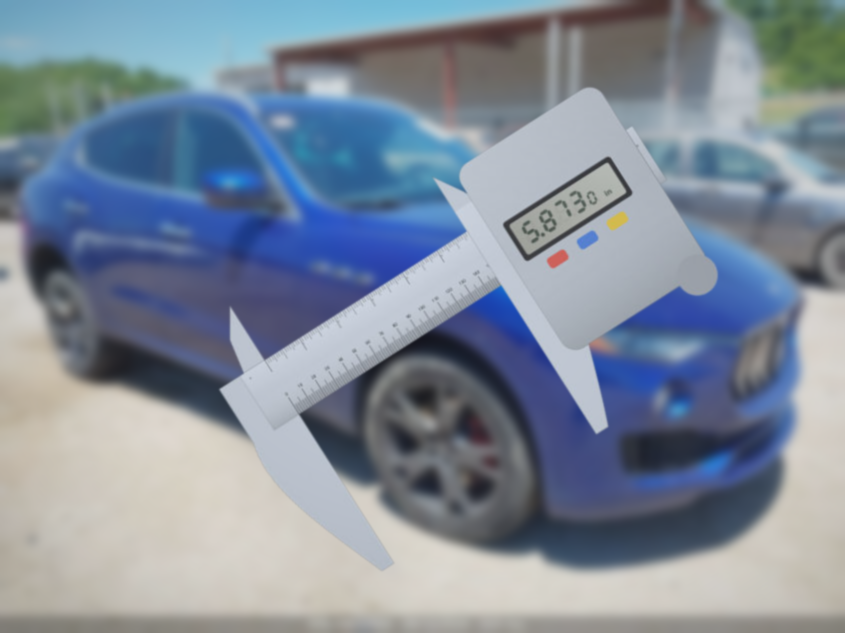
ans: {"value": 5.8730, "unit": "in"}
